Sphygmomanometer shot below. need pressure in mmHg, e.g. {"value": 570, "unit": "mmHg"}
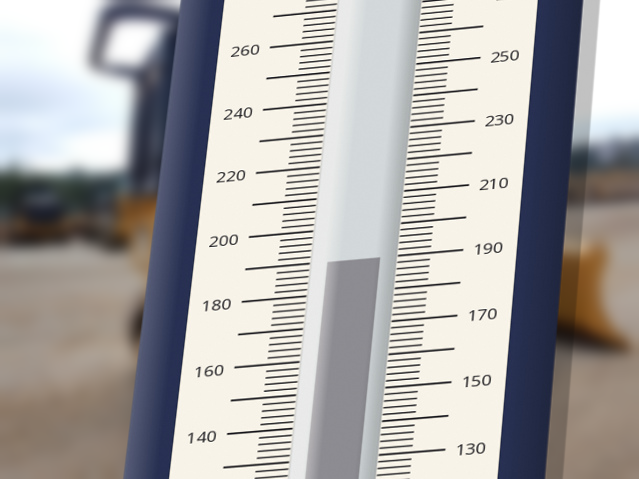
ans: {"value": 190, "unit": "mmHg"}
